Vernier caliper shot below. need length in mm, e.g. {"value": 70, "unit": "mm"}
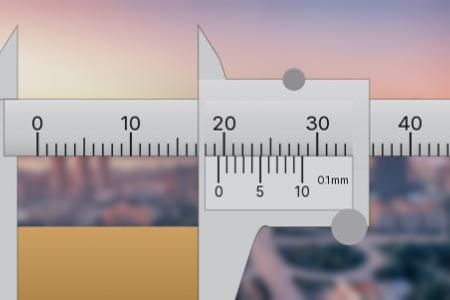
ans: {"value": 19.4, "unit": "mm"}
